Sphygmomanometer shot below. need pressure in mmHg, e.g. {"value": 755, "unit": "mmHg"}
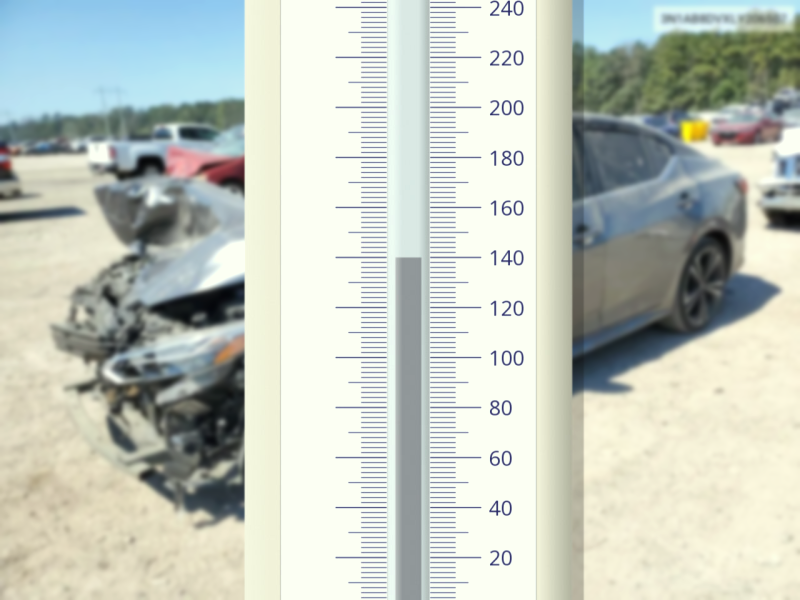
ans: {"value": 140, "unit": "mmHg"}
